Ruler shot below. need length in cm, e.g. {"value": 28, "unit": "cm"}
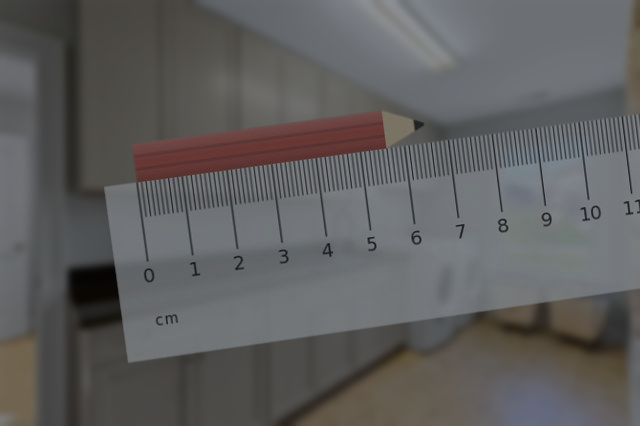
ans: {"value": 6.5, "unit": "cm"}
